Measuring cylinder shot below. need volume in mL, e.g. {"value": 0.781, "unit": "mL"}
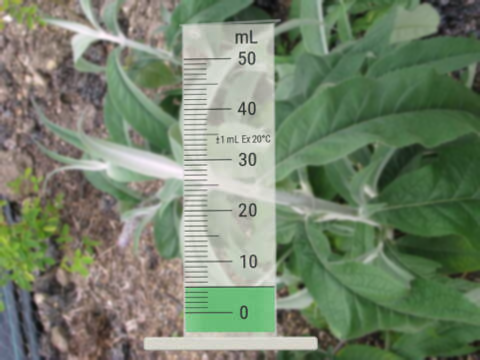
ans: {"value": 5, "unit": "mL"}
